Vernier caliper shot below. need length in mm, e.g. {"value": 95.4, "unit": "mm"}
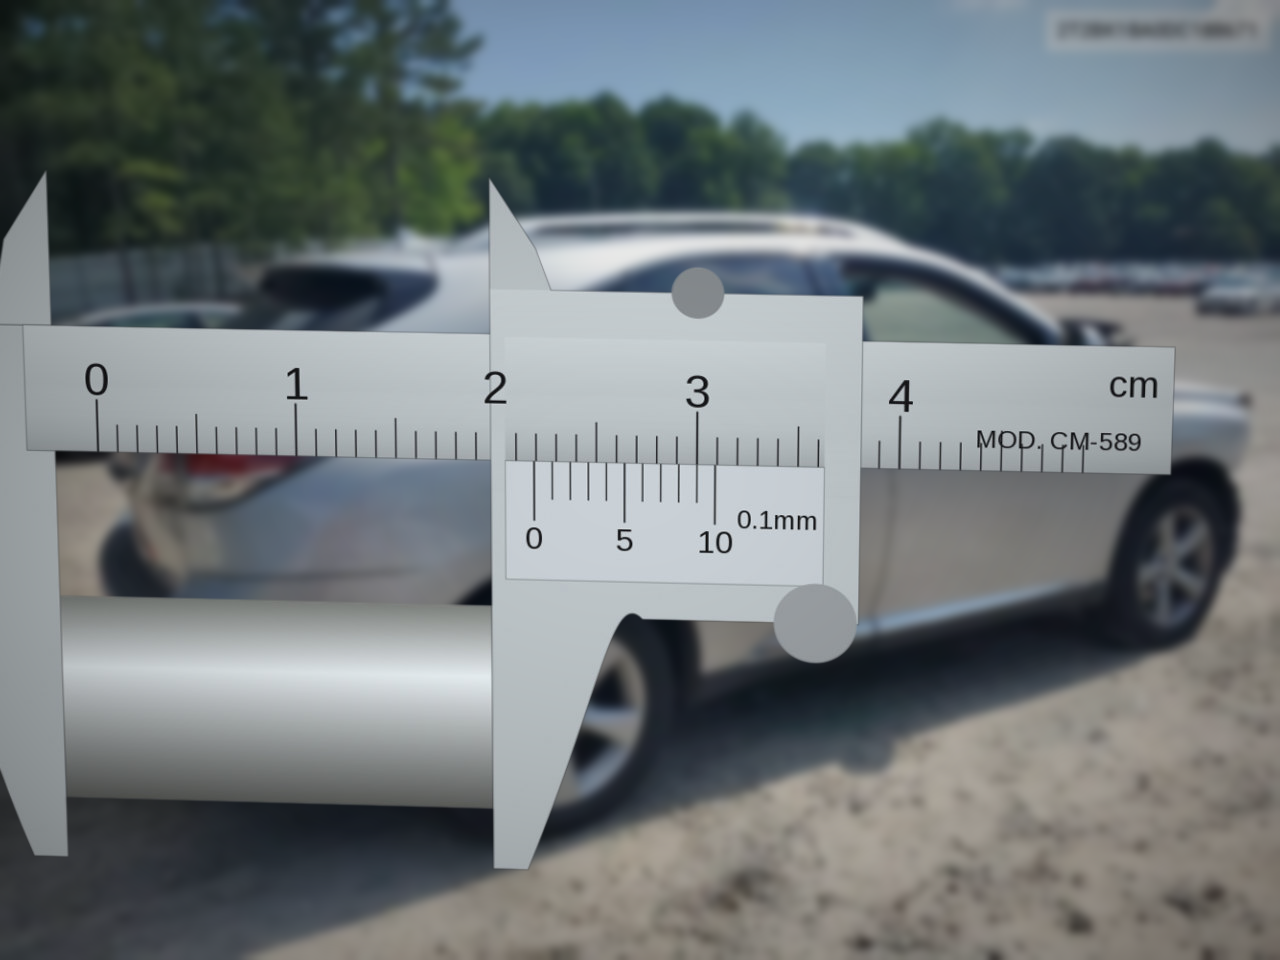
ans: {"value": 21.9, "unit": "mm"}
